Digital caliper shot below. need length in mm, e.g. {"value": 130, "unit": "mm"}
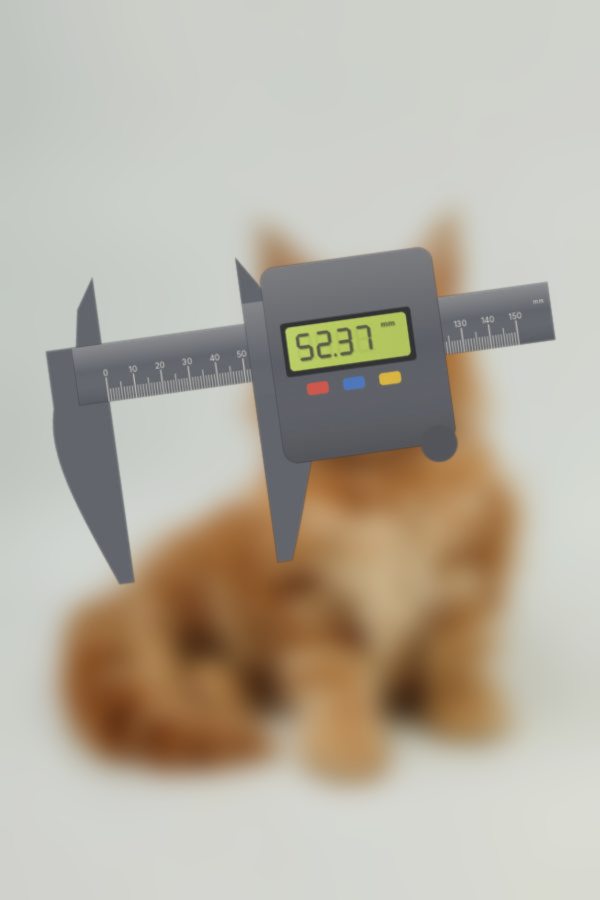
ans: {"value": 52.37, "unit": "mm"}
